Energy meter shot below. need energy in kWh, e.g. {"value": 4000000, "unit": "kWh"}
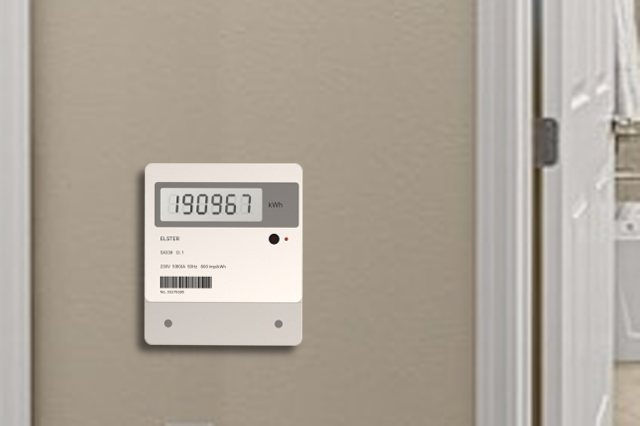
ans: {"value": 190967, "unit": "kWh"}
